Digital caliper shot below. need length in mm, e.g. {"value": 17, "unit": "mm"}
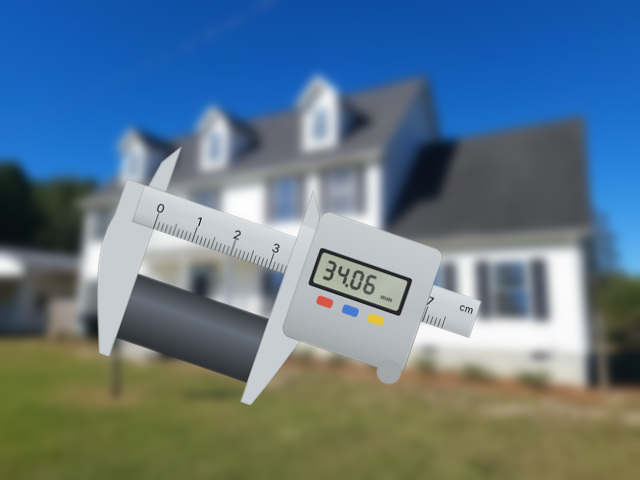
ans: {"value": 34.06, "unit": "mm"}
